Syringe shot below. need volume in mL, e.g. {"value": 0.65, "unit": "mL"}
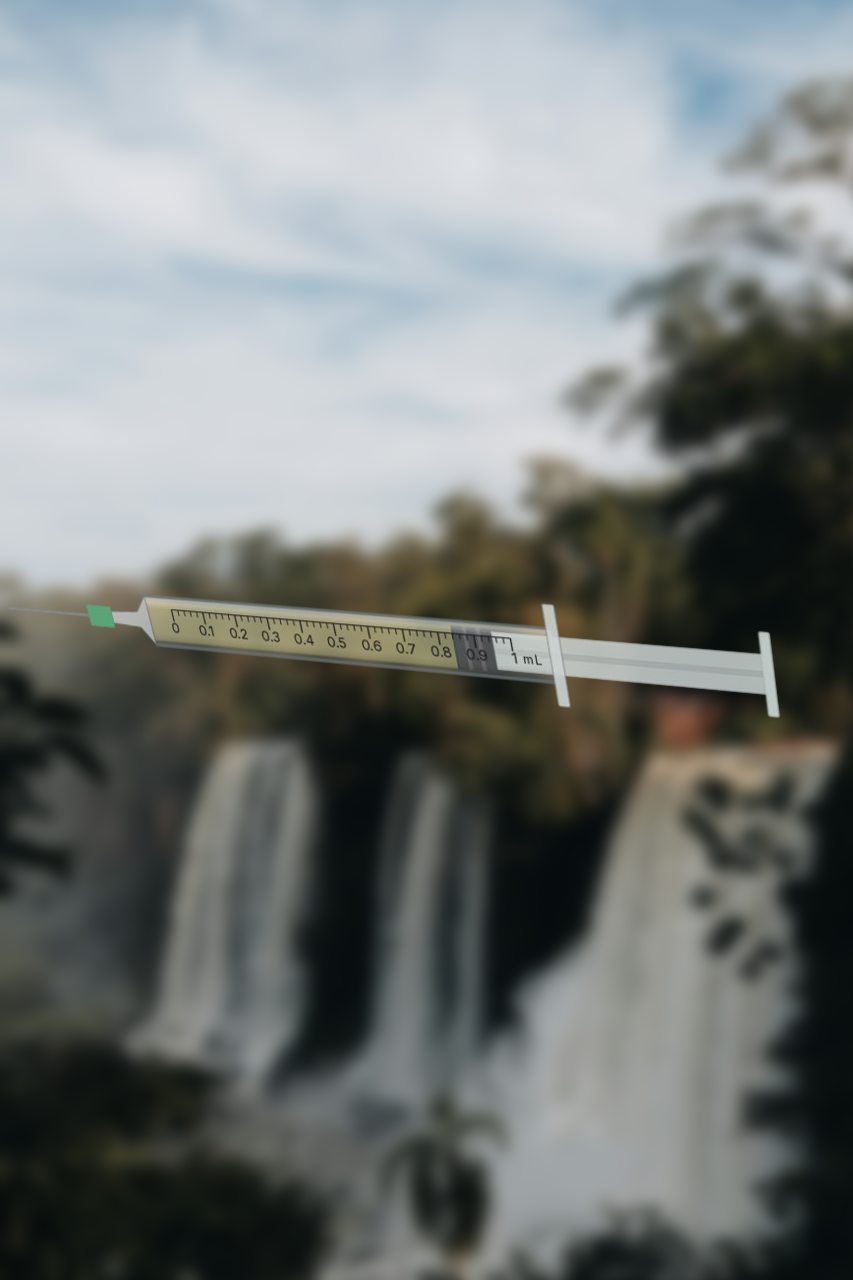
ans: {"value": 0.84, "unit": "mL"}
